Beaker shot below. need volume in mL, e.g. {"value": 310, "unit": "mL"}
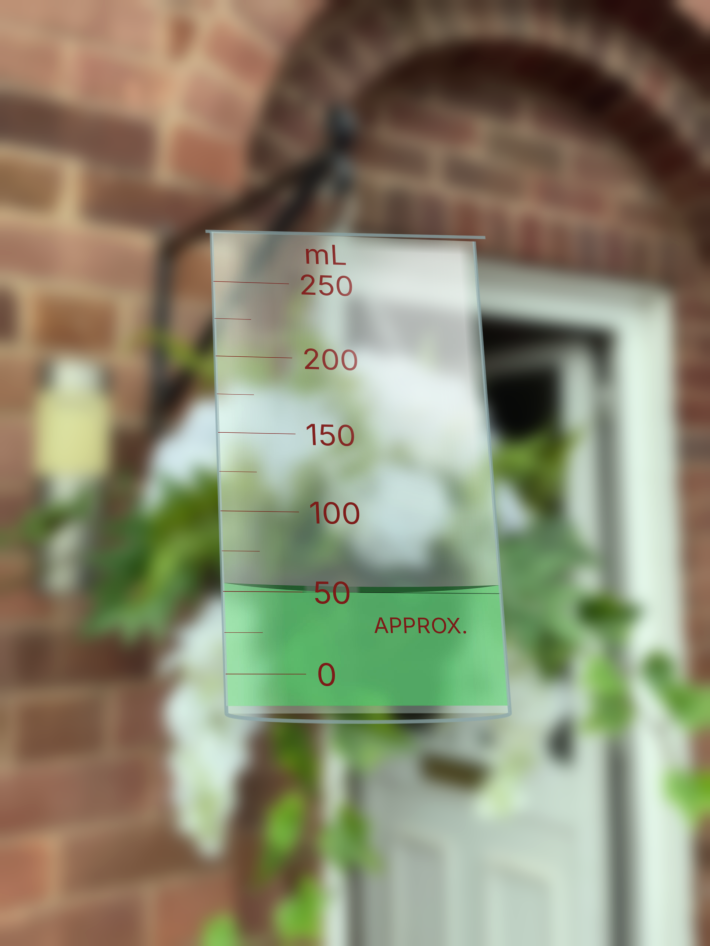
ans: {"value": 50, "unit": "mL"}
